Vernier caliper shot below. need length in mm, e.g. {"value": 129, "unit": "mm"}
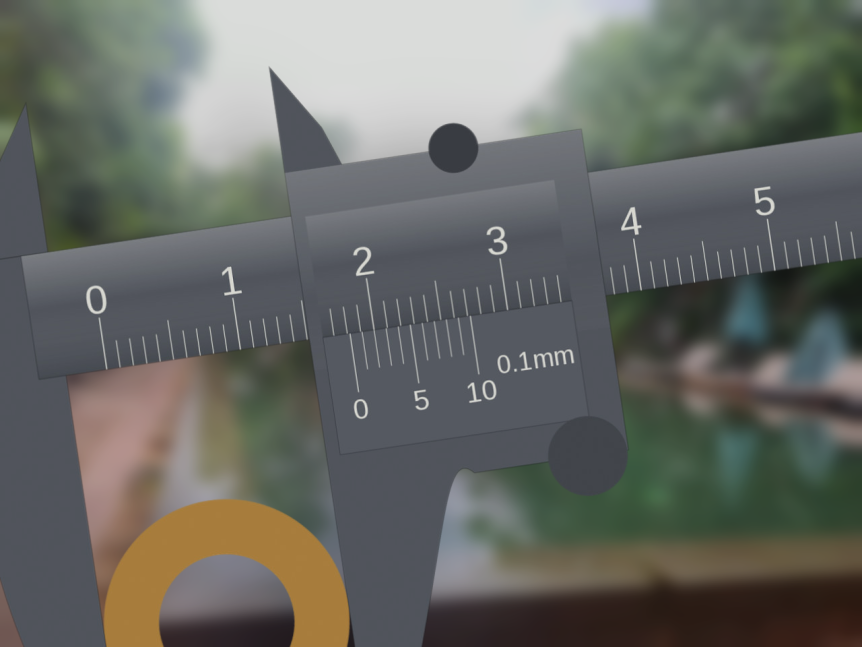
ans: {"value": 18.2, "unit": "mm"}
